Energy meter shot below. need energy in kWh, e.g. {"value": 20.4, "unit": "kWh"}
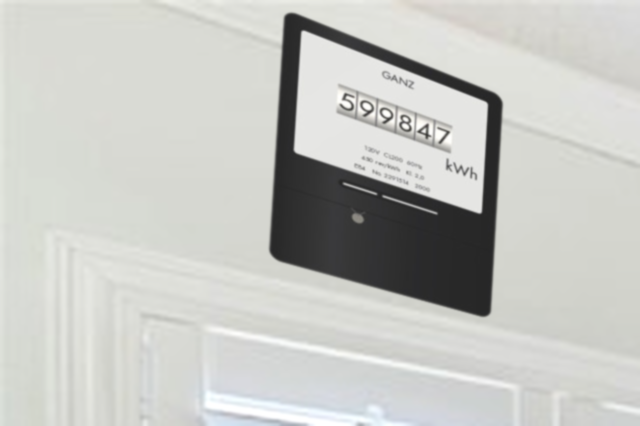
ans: {"value": 599847, "unit": "kWh"}
